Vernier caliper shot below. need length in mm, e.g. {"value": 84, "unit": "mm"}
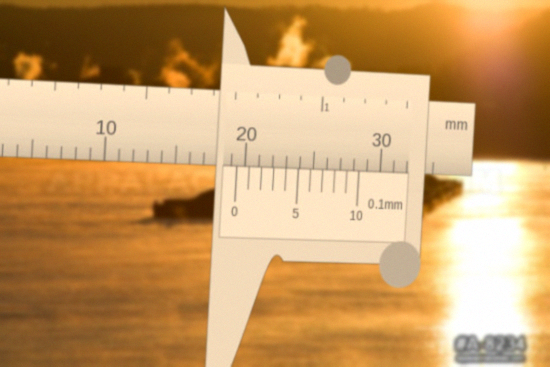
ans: {"value": 19.4, "unit": "mm"}
